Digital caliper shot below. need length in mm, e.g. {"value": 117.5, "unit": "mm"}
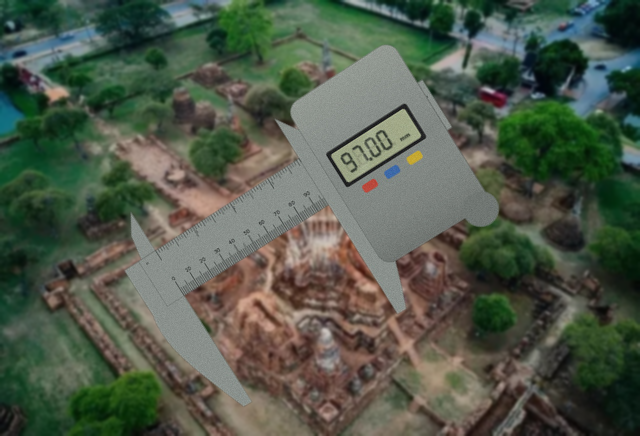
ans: {"value": 97.00, "unit": "mm"}
